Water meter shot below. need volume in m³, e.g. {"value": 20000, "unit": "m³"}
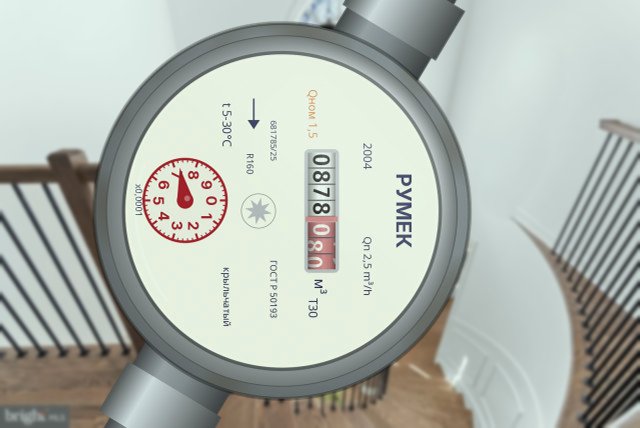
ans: {"value": 878.0797, "unit": "m³"}
